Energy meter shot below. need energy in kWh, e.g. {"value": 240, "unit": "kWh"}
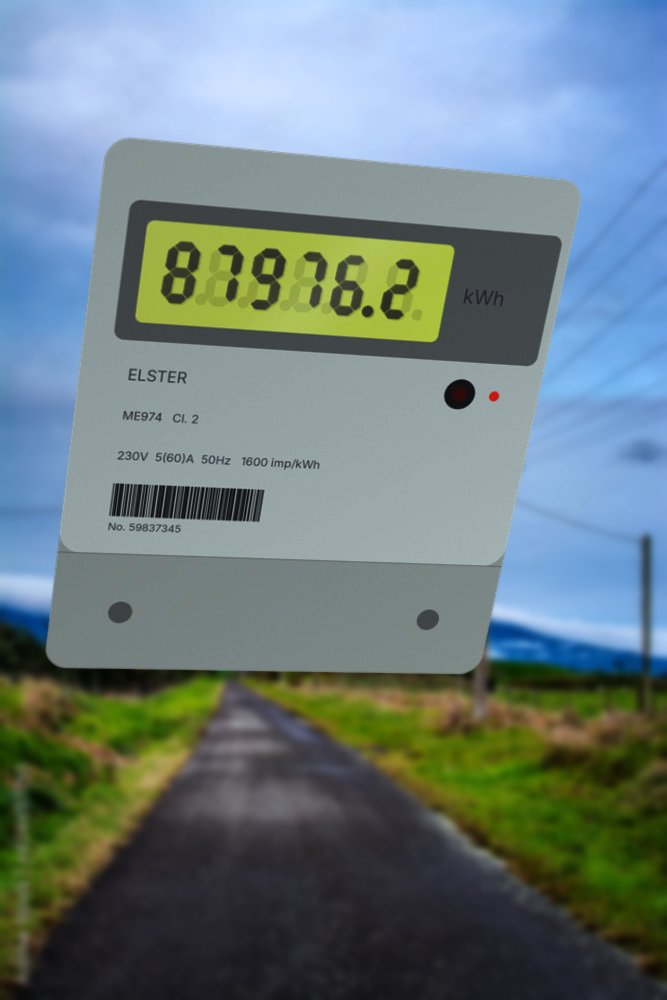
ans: {"value": 87976.2, "unit": "kWh"}
